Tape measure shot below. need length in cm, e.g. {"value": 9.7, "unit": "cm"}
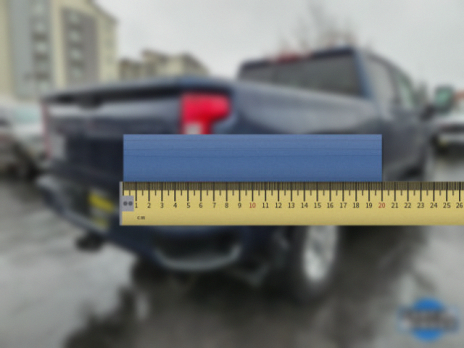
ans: {"value": 20, "unit": "cm"}
